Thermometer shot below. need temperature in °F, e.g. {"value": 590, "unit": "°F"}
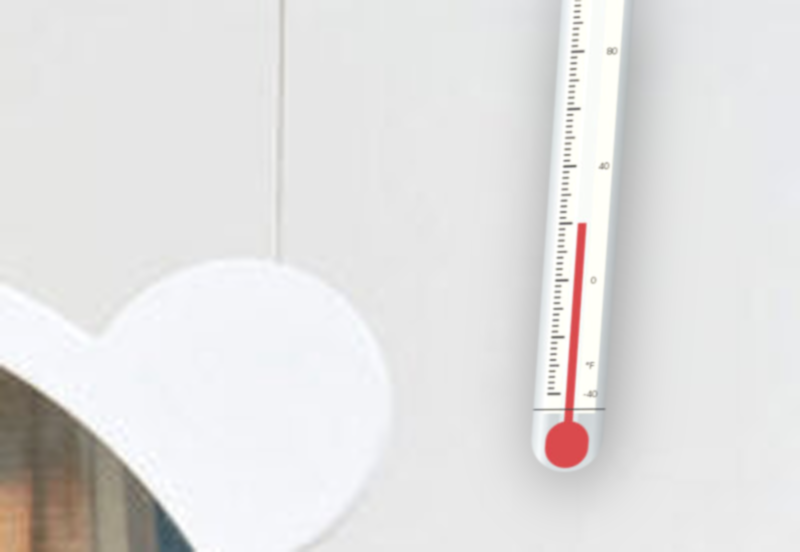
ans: {"value": 20, "unit": "°F"}
